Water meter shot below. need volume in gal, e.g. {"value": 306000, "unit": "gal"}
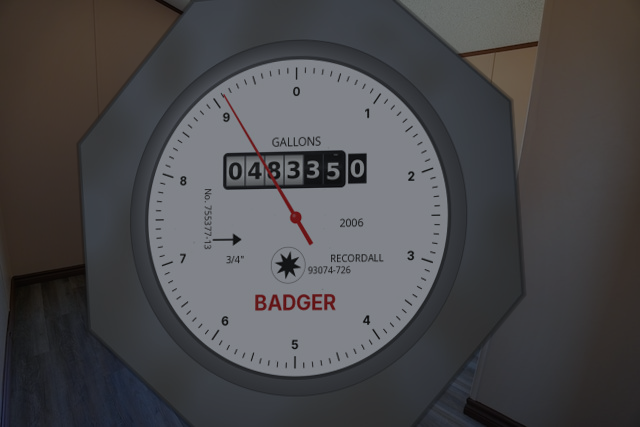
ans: {"value": 483349.1, "unit": "gal"}
